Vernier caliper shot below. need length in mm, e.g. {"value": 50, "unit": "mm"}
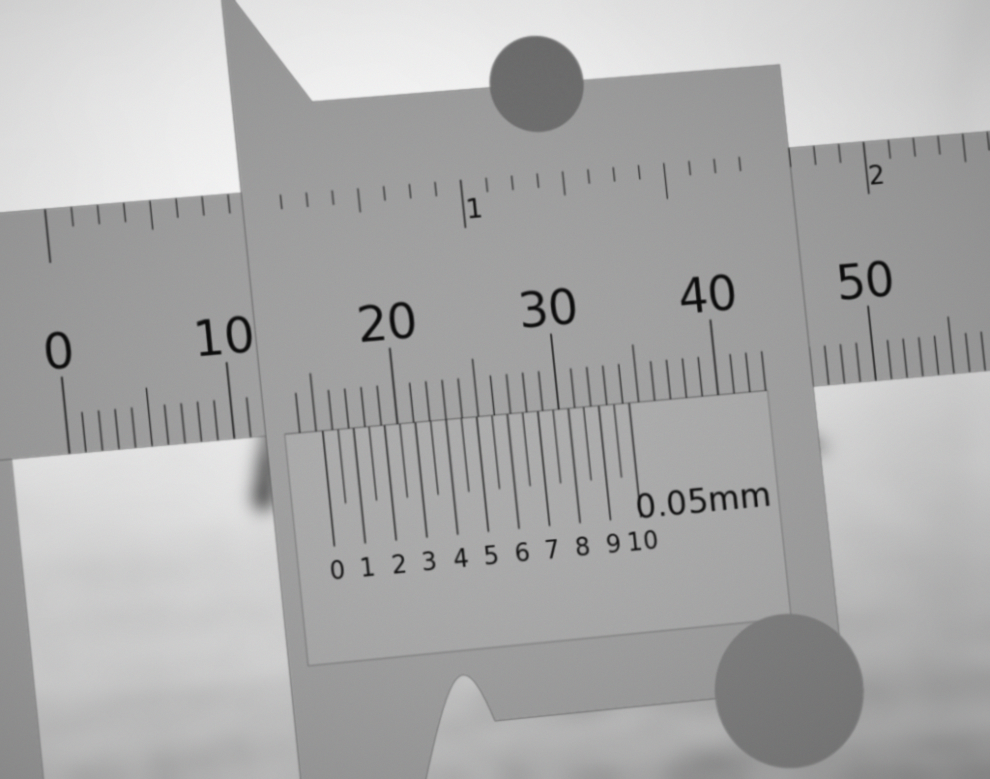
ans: {"value": 15.4, "unit": "mm"}
